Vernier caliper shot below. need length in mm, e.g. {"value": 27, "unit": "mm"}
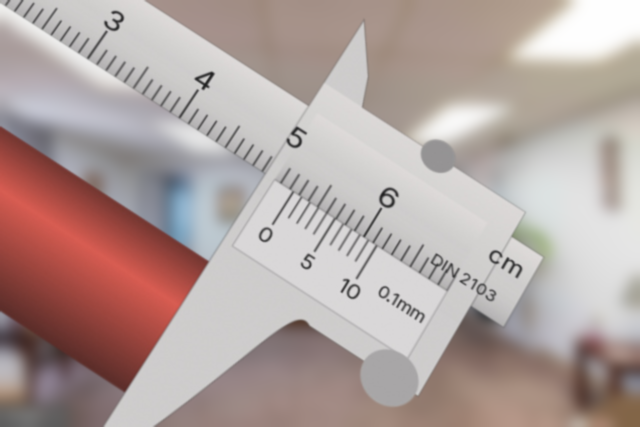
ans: {"value": 52.4, "unit": "mm"}
